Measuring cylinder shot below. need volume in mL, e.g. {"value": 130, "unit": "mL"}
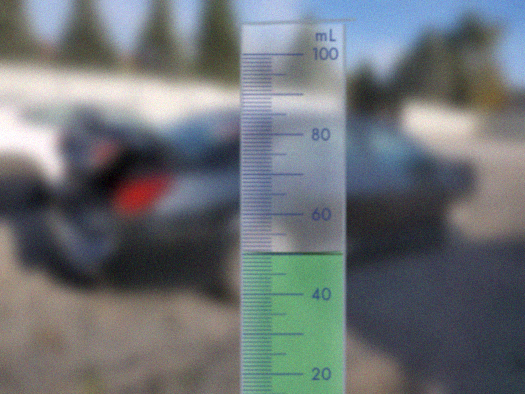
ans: {"value": 50, "unit": "mL"}
